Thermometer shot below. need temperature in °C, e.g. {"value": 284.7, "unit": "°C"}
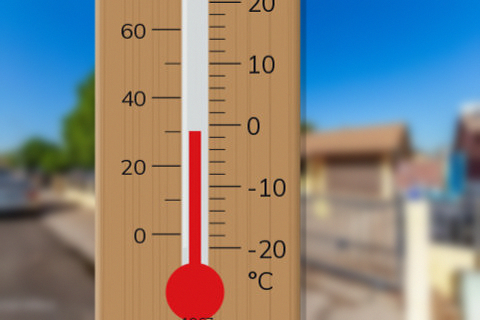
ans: {"value": -1, "unit": "°C"}
